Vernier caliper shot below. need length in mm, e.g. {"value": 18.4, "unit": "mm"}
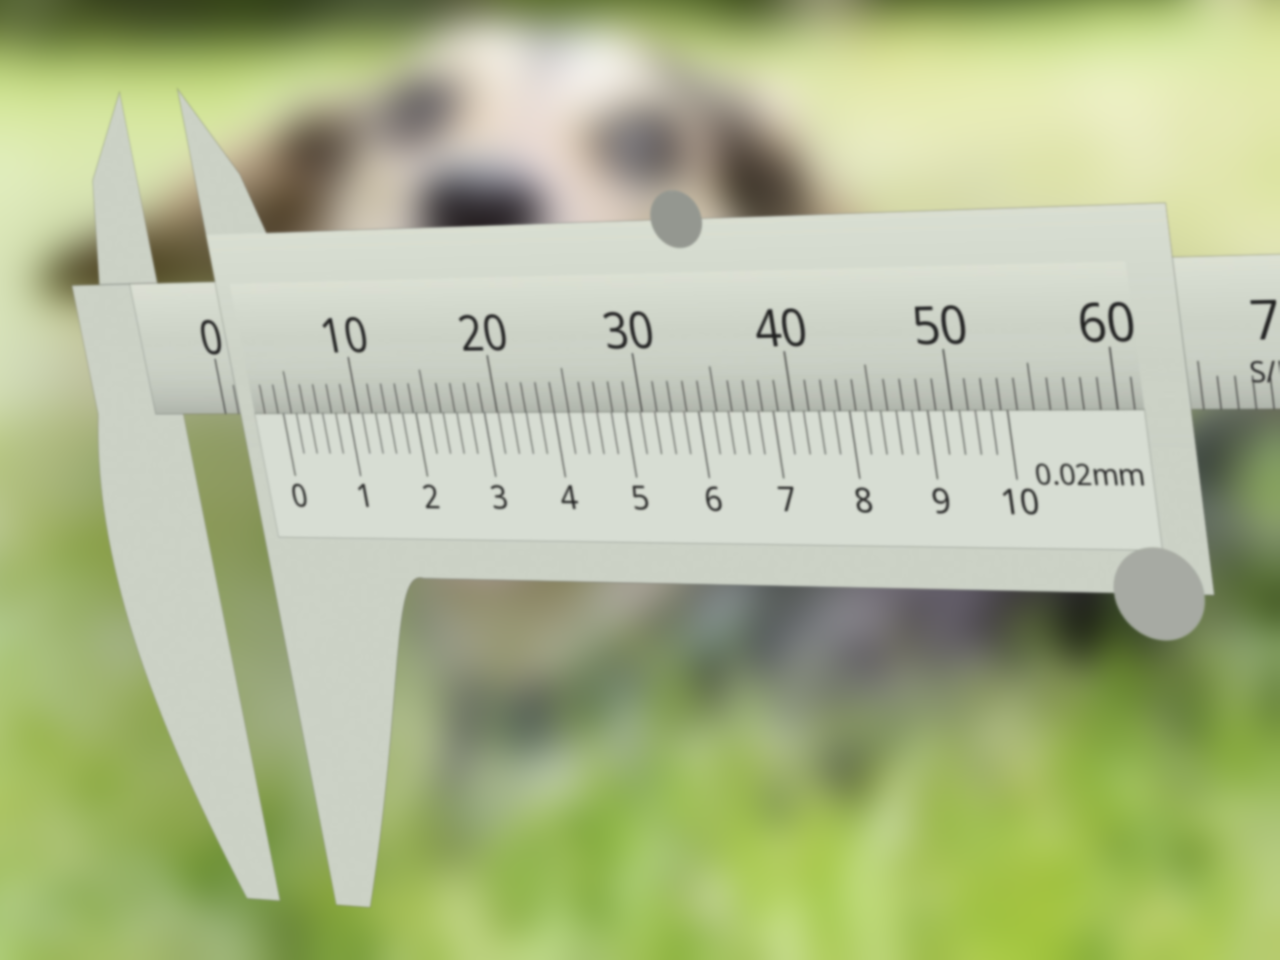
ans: {"value": 4.4, "unit": "mm"}
